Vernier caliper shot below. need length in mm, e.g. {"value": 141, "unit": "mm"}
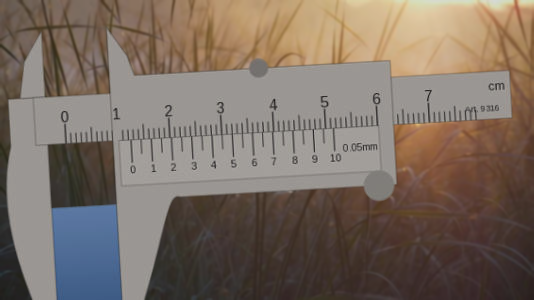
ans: {"value": 12.5, "unit": "mm"}
